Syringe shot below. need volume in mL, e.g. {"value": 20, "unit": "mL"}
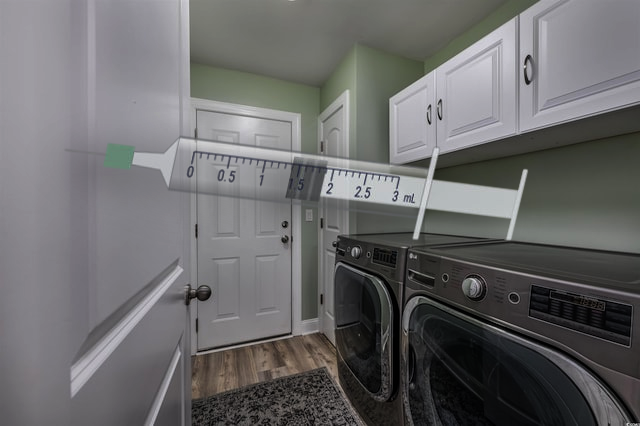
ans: {"value": 1.4, "unit": "mL"}
